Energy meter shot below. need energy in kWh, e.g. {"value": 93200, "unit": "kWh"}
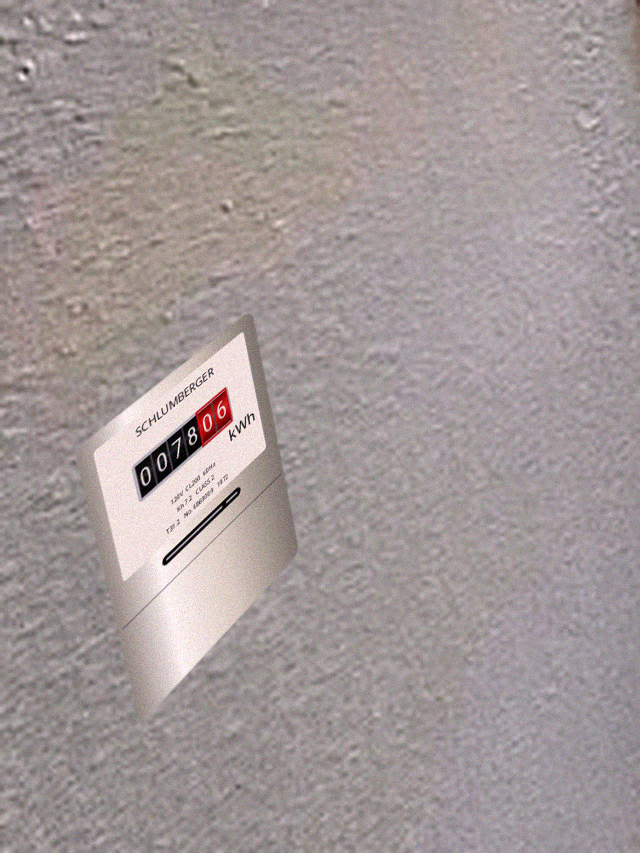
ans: {"value": 78.06, "unit": "kWh"}
